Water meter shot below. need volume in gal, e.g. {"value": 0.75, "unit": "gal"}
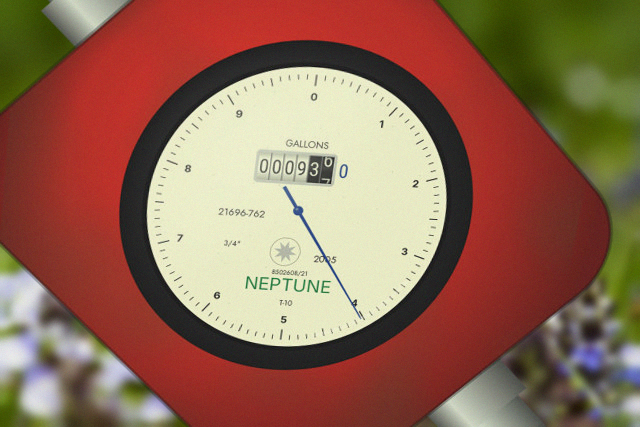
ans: {"value": 9364.0, "unit": "gal"}
